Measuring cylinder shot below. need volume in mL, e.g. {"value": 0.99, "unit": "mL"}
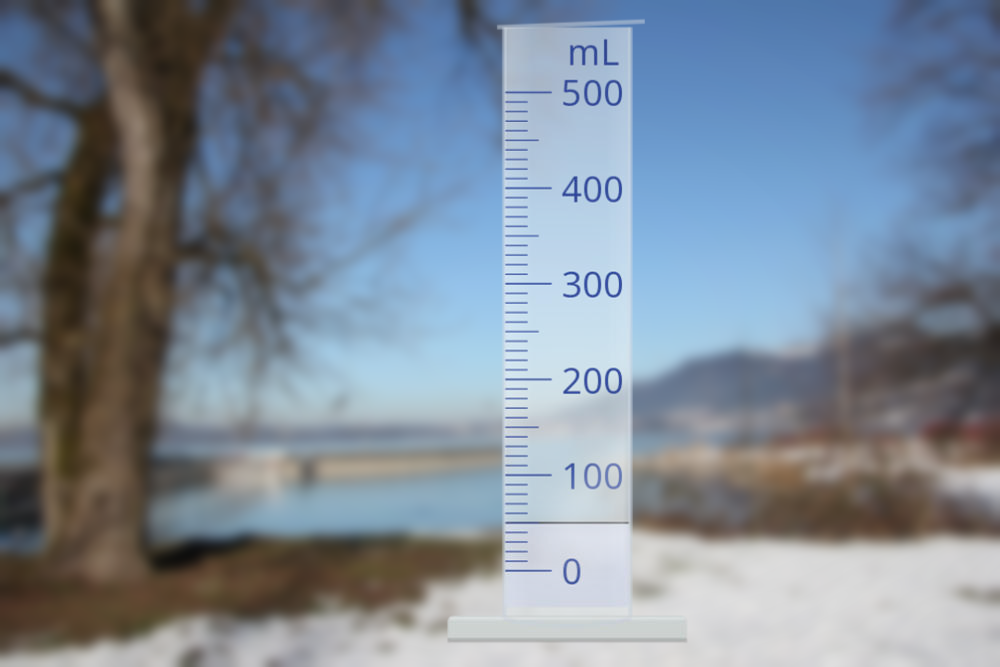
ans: {"value": 50, "unit": "mL"}
